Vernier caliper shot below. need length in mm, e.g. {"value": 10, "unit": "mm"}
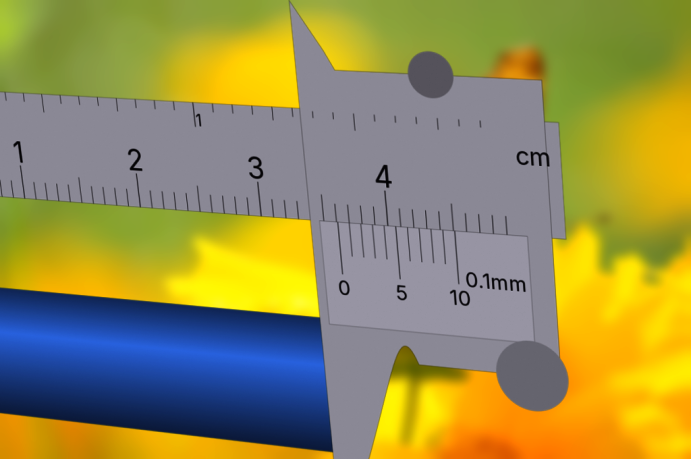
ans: {"value": 36.1, "unit": "mm"}
